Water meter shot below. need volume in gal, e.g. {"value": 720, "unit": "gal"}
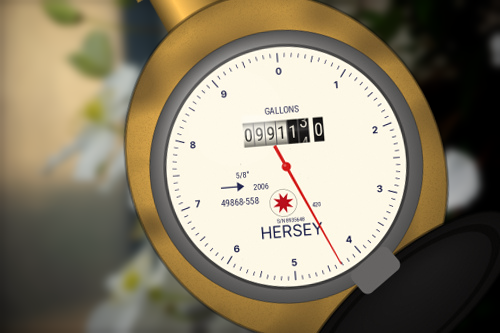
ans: {"value": 991134.3, "unit": "gal"}
